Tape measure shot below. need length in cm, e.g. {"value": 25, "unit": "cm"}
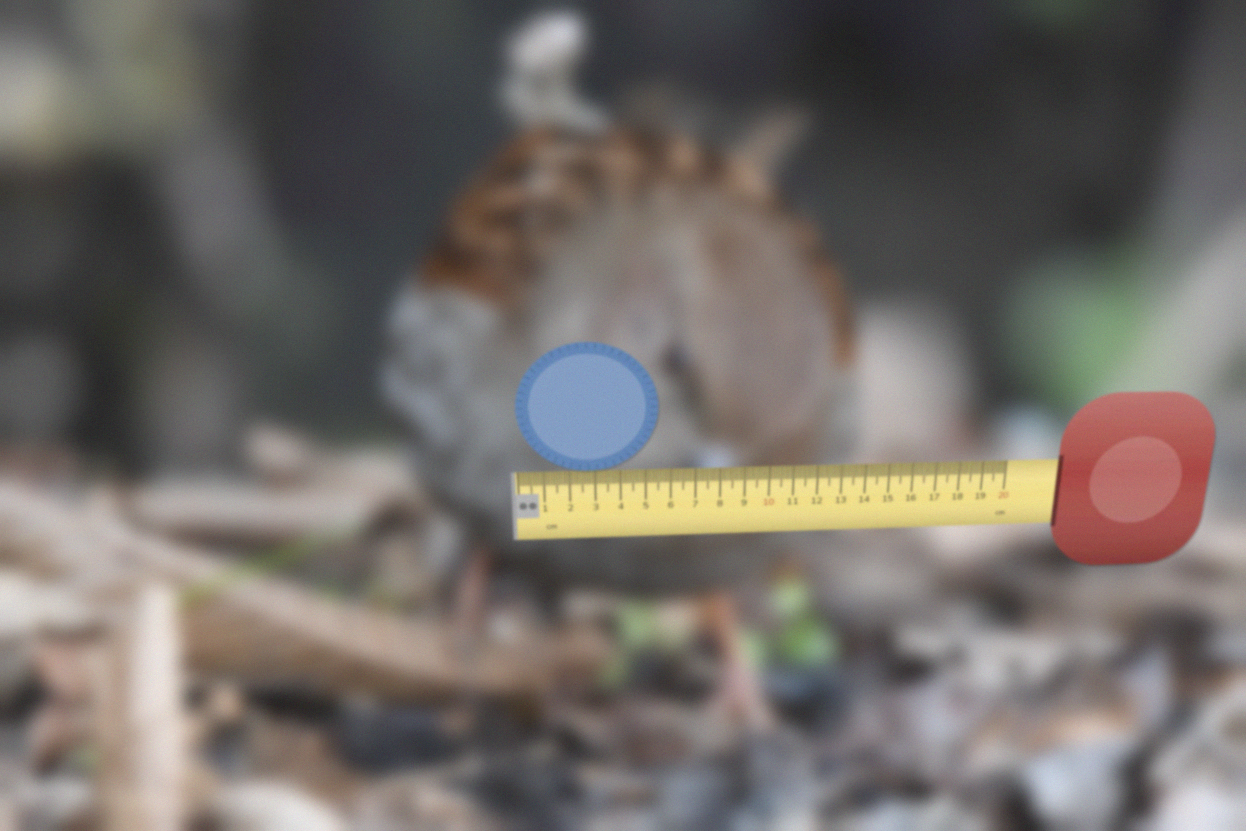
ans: {"value": 5.5, "unit": "cm"}
